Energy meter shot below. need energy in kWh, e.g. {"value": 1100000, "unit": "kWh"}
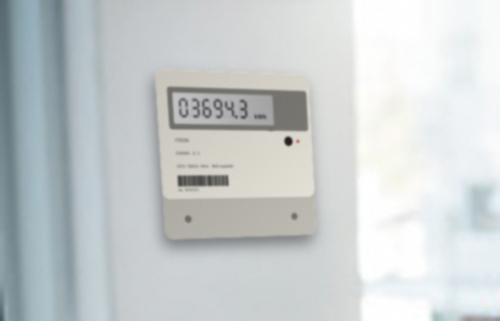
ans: {"value": 3694.3, "unit": "kWh"}
